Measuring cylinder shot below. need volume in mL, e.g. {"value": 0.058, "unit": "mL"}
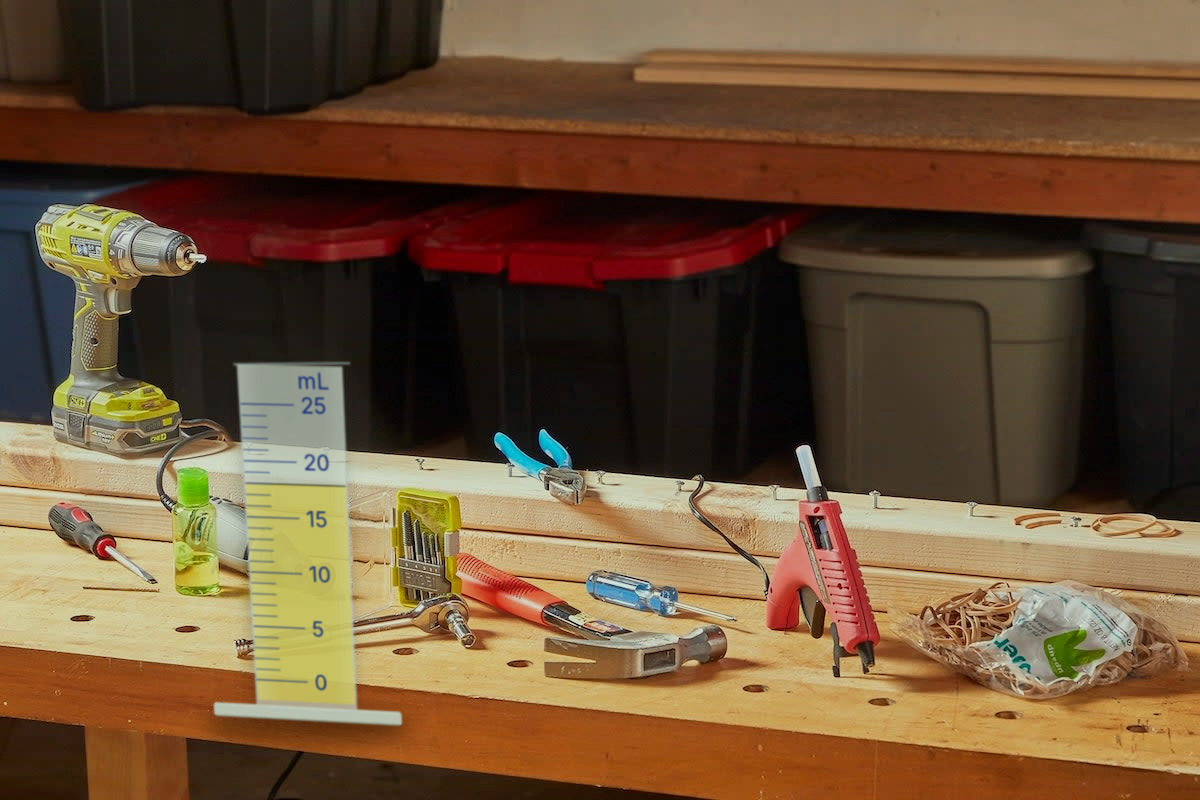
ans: {"value": 18, "unit": "mL"}
